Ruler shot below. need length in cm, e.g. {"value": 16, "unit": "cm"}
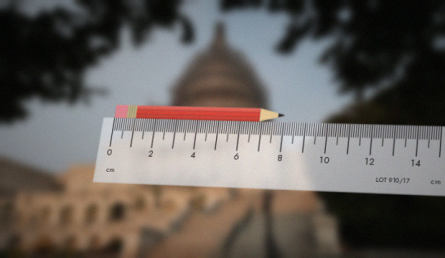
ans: {"value": 8, "unit": "cm"}
